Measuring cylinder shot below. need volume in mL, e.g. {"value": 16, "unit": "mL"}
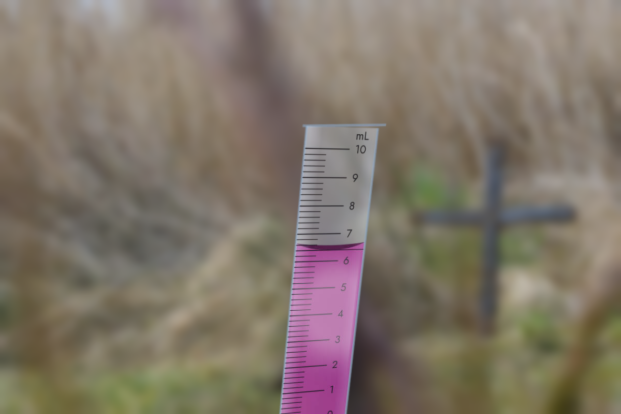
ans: {"value": 6.4, "unit": "mL"}
